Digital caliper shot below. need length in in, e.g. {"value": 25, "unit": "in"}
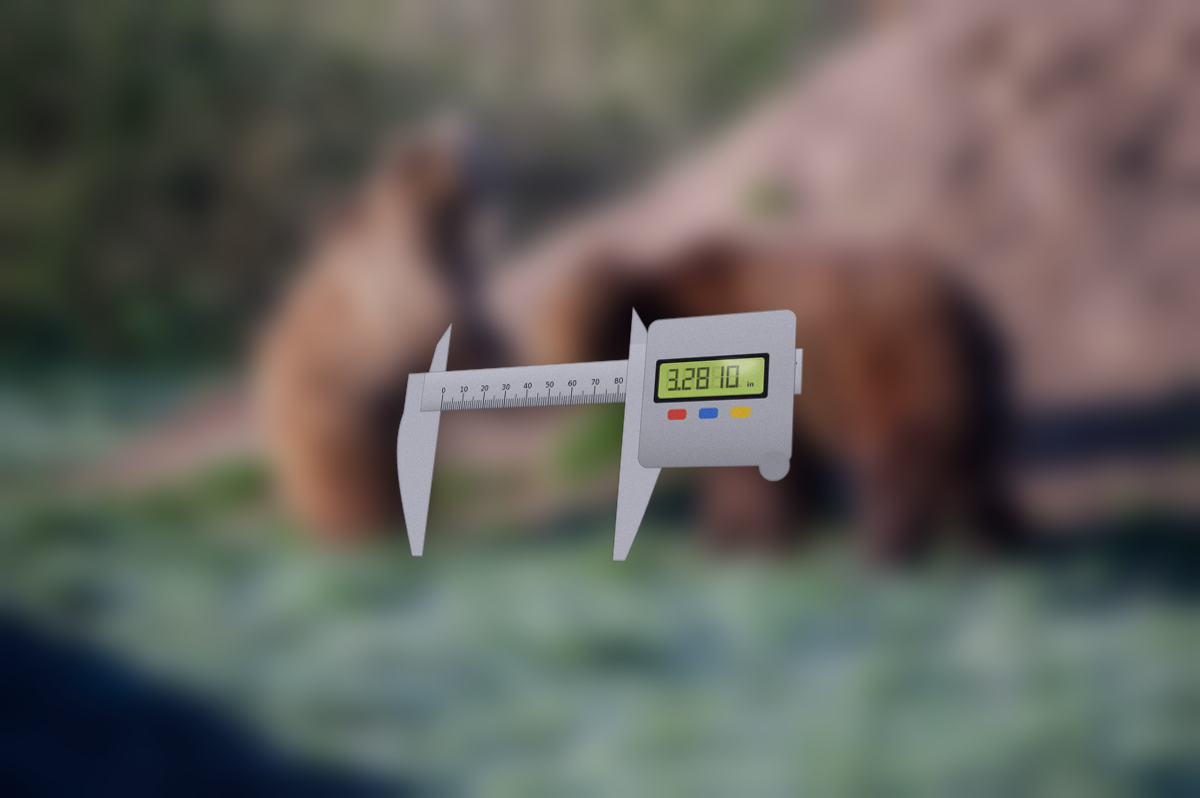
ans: {"value": 3.2810, "unit": "in"}
